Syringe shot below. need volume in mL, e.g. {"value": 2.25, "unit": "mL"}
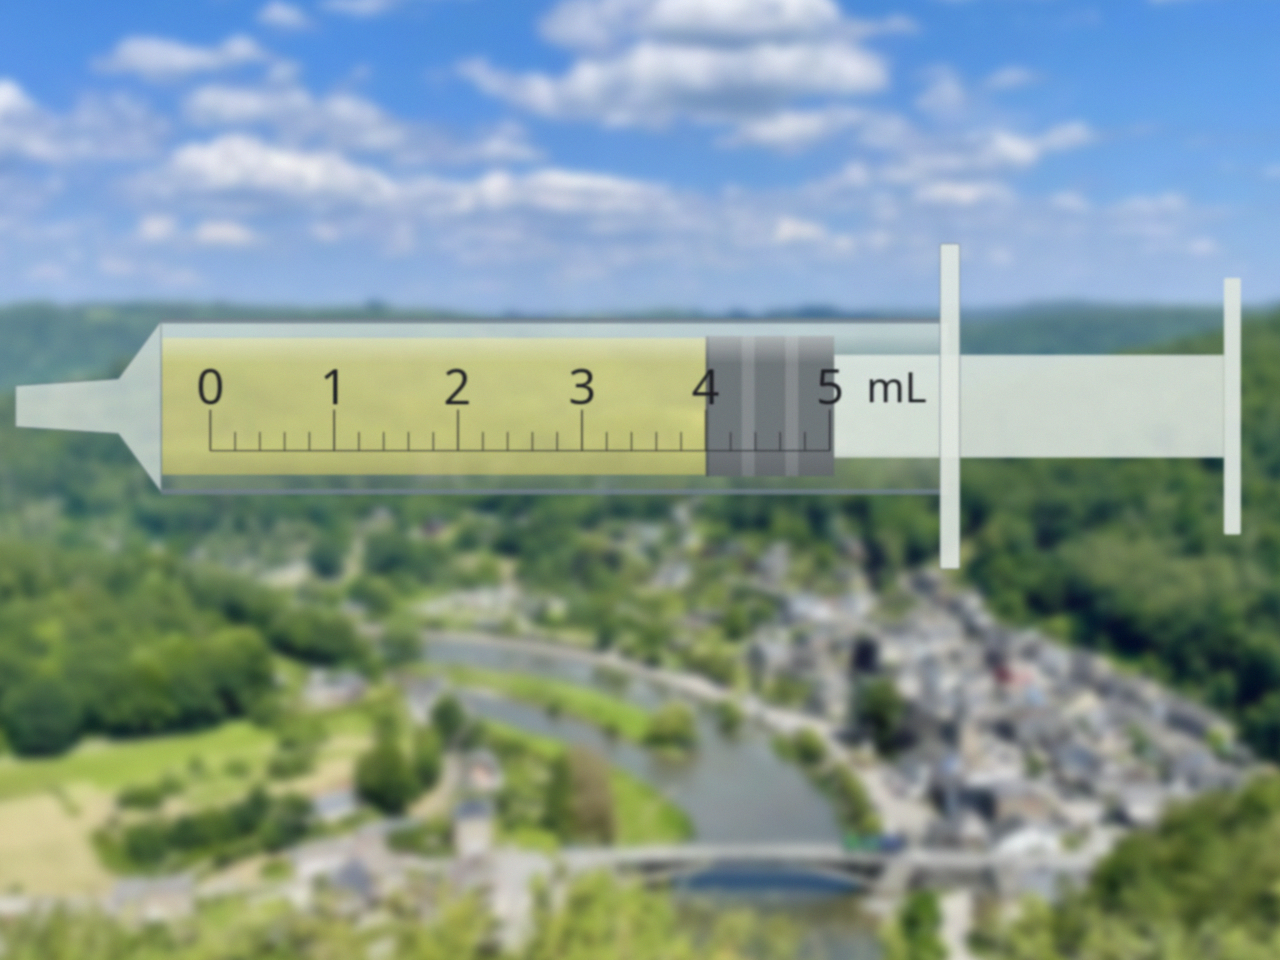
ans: {"value": 4, "unit": "mL"}
